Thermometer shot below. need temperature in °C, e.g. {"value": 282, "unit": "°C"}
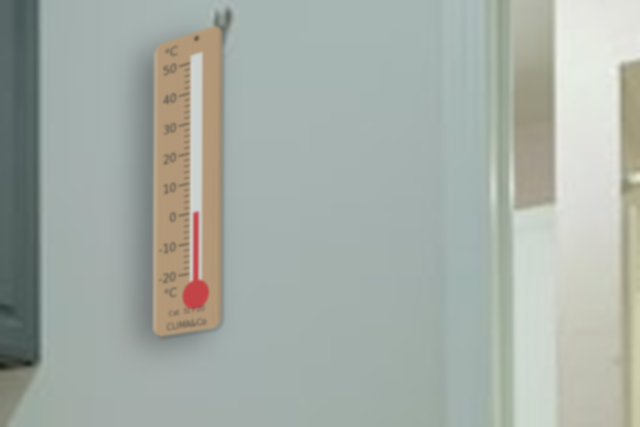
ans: {"value": 0, "unit": "°C"}
